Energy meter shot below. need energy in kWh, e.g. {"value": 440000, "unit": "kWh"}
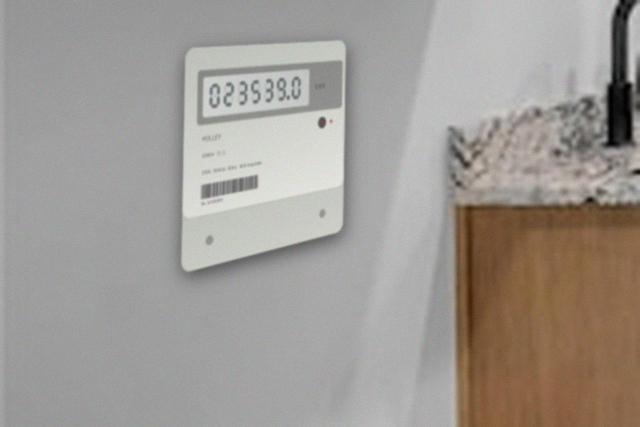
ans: {"value": 23539.0, "unit": "kWh"}
